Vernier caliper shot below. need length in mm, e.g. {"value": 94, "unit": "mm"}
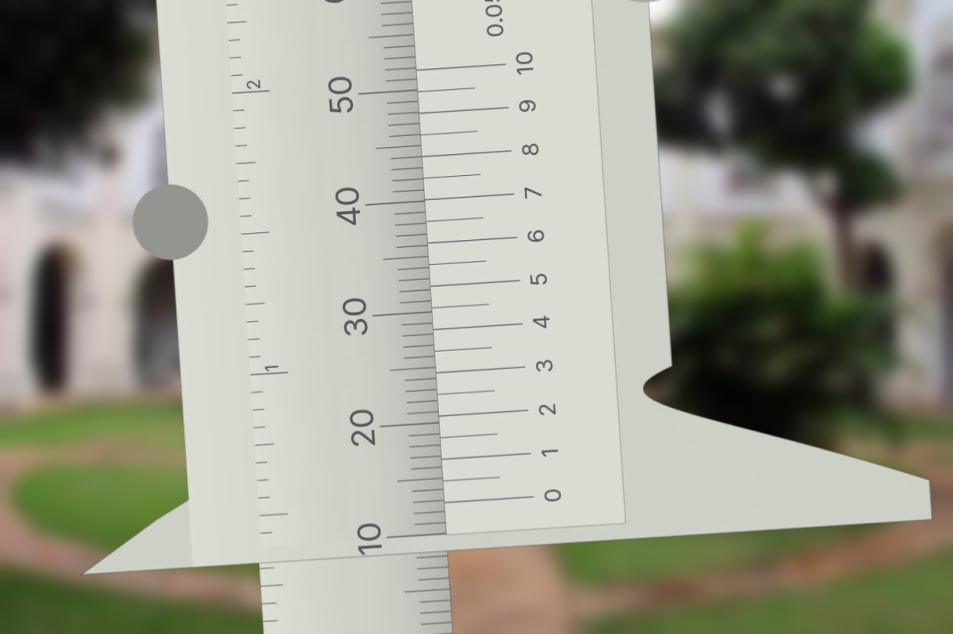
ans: {"value": 12.8, "unit": "mm"}
